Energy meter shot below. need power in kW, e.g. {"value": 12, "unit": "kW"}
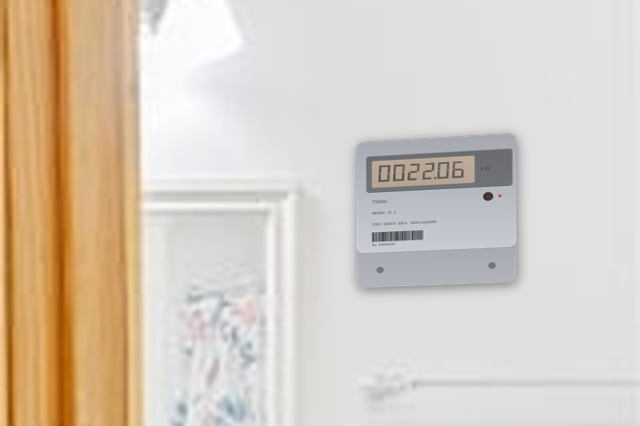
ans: {"value": 22.06, "unit": "kW"}
